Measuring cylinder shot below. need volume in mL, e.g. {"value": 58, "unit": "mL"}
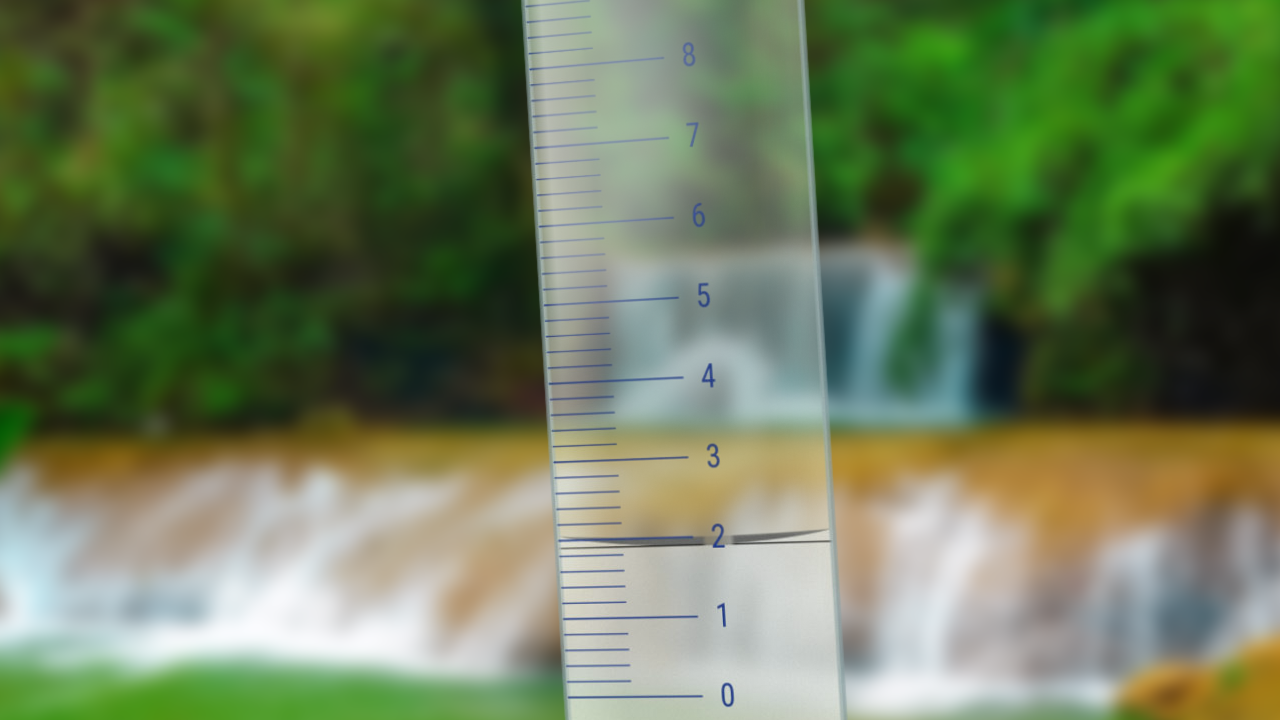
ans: {"value": 1.9, "unit": "mL"}
